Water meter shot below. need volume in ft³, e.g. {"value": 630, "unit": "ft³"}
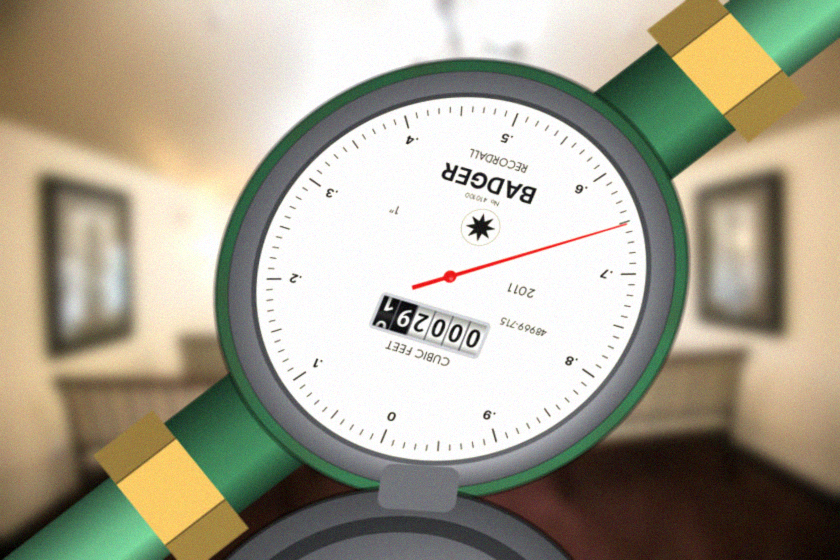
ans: {"value": 290.65, "unit": "ft³"}
